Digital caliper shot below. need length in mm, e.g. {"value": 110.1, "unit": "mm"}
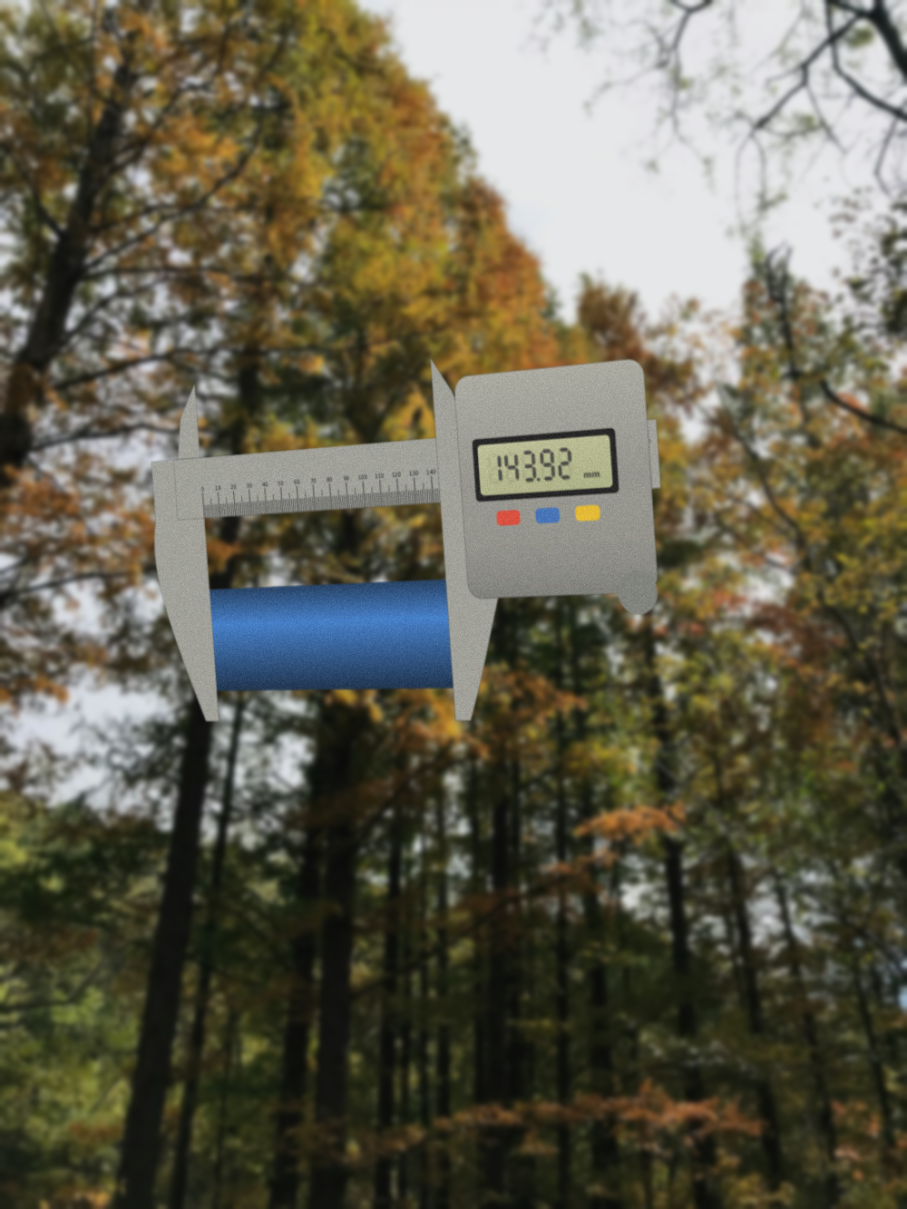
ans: {"value": 143.92, "unit": "mm"}
